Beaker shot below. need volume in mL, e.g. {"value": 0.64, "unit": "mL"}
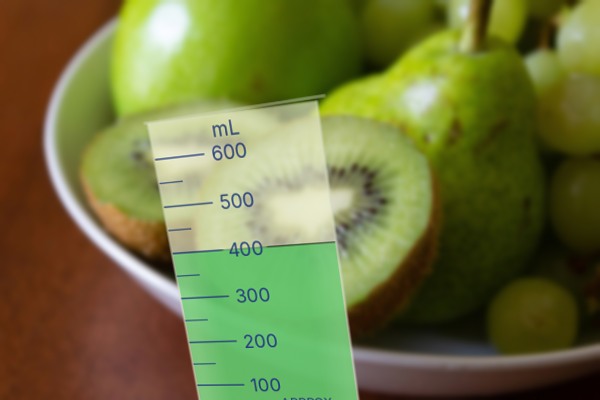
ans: {"value": 400, "unit": "mL"}
